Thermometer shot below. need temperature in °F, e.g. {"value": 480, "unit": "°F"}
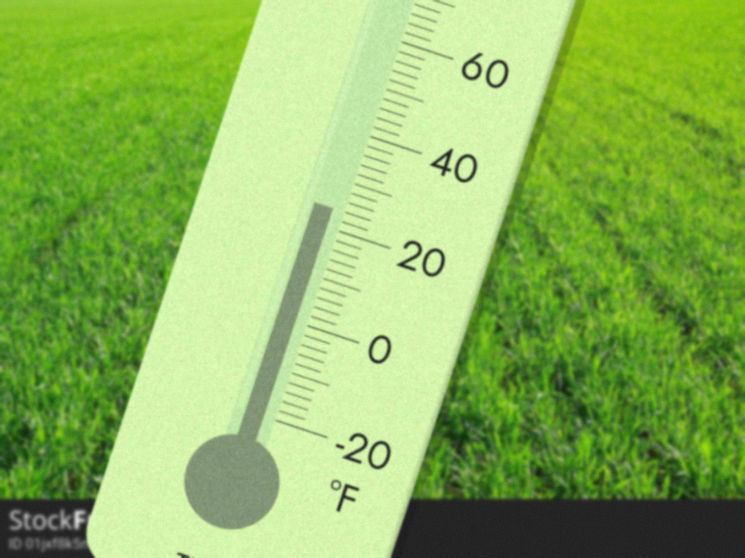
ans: {"value": 24, "unit": "°F"}
